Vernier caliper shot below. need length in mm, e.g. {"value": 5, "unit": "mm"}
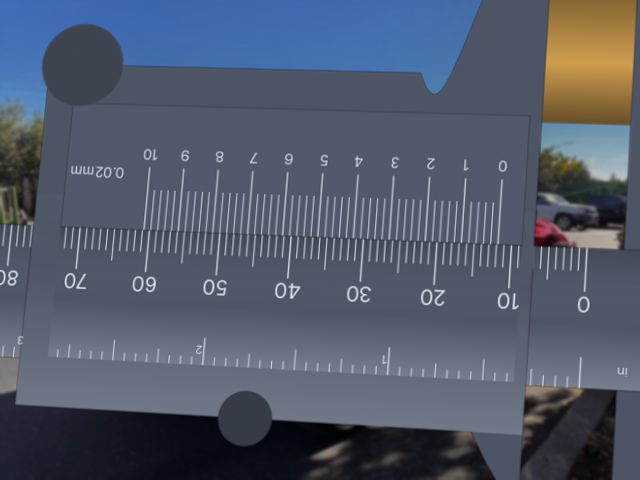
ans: {"value": 11.8, "unit": "mm"}
